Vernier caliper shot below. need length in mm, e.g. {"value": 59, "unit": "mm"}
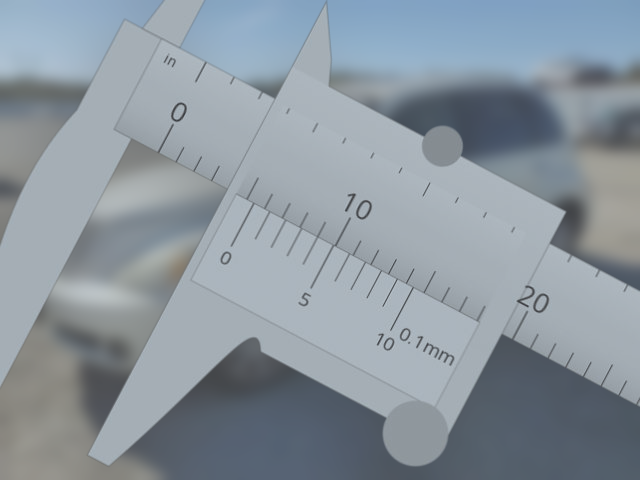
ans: {"value": 5.4, "unit": "mm"}
